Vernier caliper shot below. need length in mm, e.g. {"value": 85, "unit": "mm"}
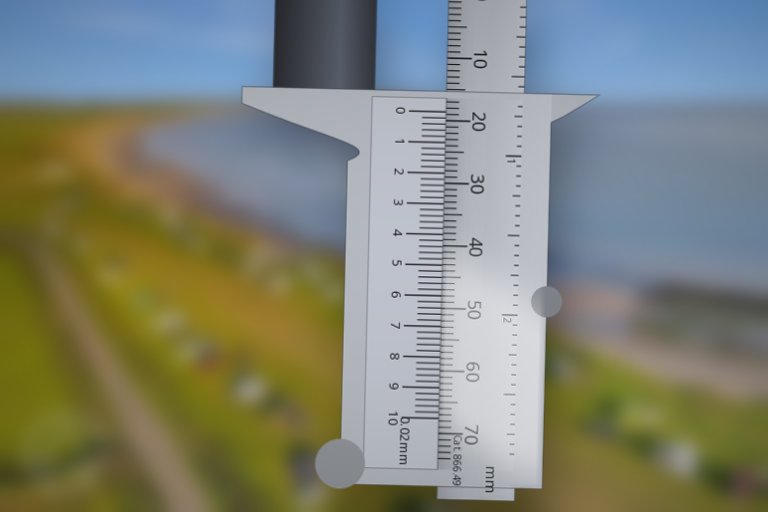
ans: {"value": 18.6, "unit": "mm"}
